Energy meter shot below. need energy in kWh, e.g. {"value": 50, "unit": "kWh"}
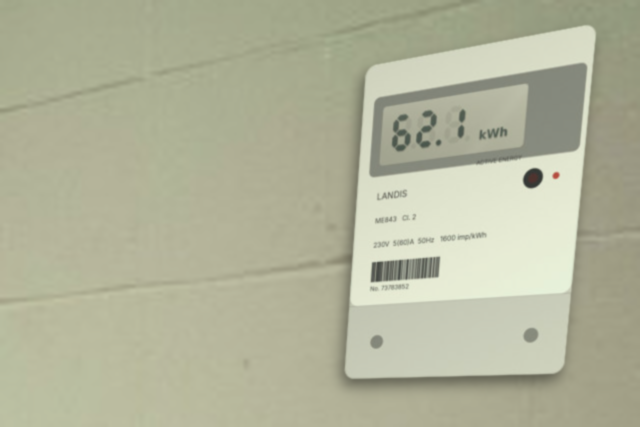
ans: {"value": 62.1, "unit": "kWh"}
